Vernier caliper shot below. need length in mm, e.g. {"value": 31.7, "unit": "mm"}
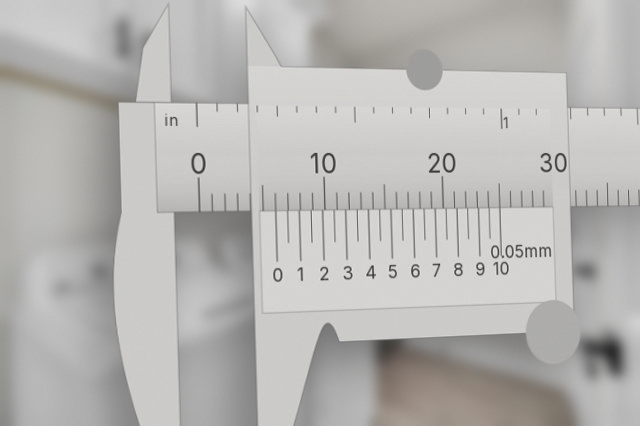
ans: {"value": 6.0, "unit": "mm"}
